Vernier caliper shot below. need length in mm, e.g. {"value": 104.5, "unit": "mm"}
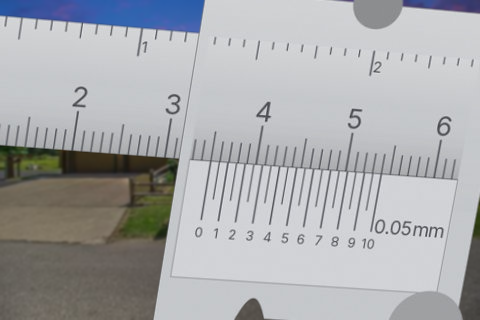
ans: {"value": 35.0, "unit": "mm"}
